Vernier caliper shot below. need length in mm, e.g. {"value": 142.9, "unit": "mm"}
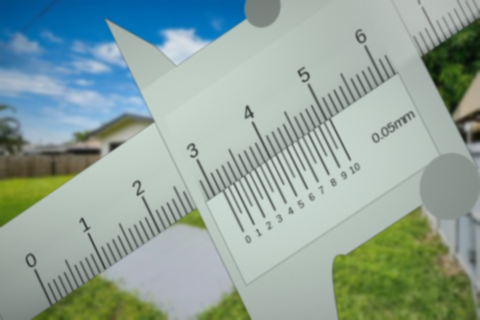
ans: {"value": 31.5, "unit": "mm"}
